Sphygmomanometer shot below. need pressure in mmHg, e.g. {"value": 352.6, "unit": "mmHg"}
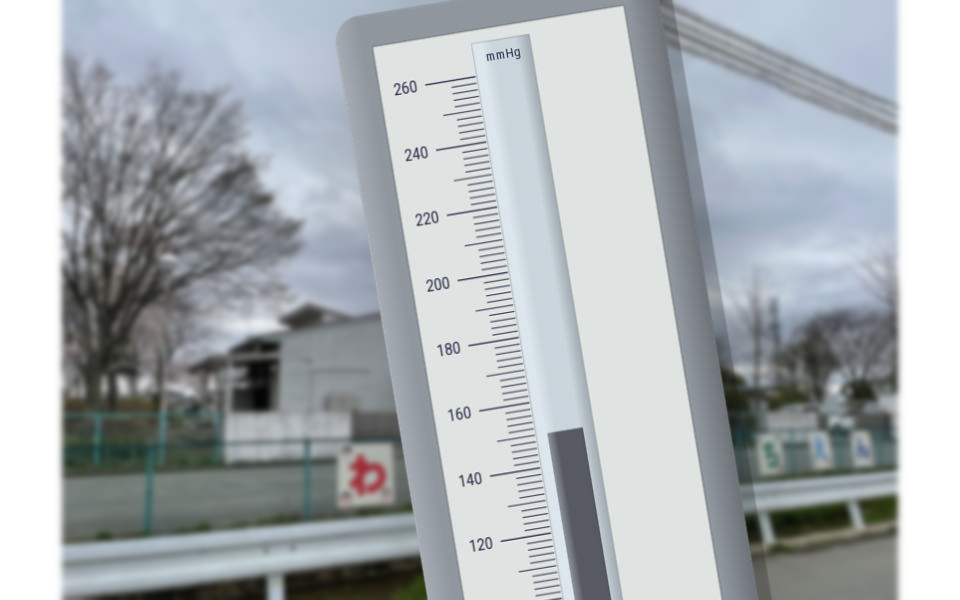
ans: {"value": 150, "unit": "mmHg"}
